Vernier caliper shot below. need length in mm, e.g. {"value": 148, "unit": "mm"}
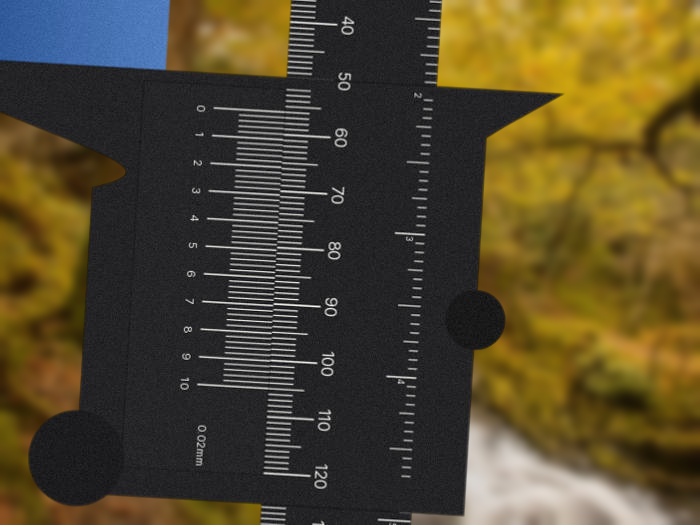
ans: {"value": 56.0, "unit": "mm"}
